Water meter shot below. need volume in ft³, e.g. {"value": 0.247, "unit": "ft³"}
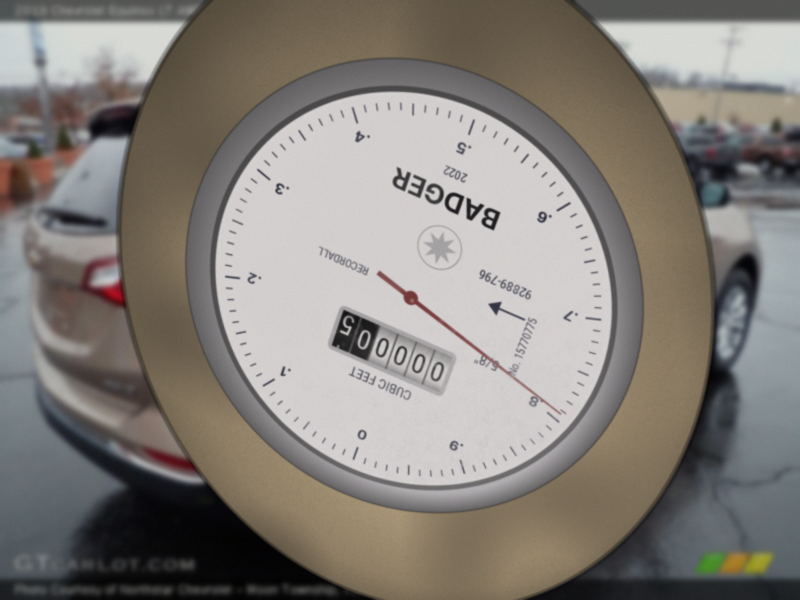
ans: {"value": 4.79, "unit": "ft³"}
